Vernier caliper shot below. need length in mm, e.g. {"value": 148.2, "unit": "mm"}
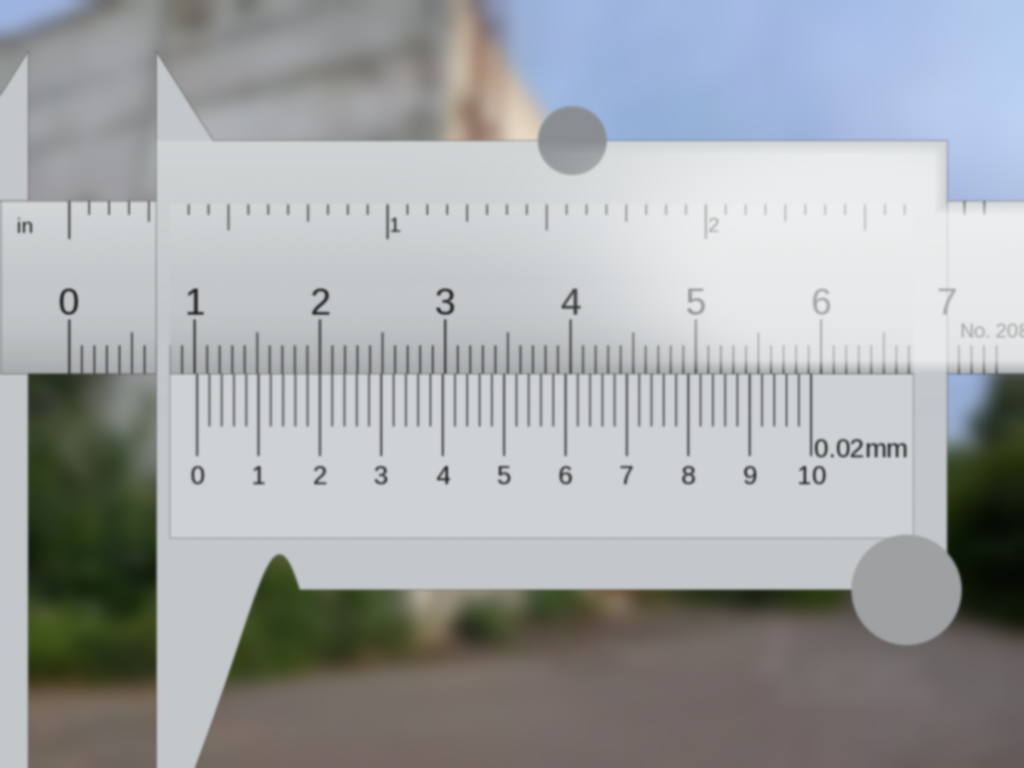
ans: {"value": 10.2, "unit": "mm"}
